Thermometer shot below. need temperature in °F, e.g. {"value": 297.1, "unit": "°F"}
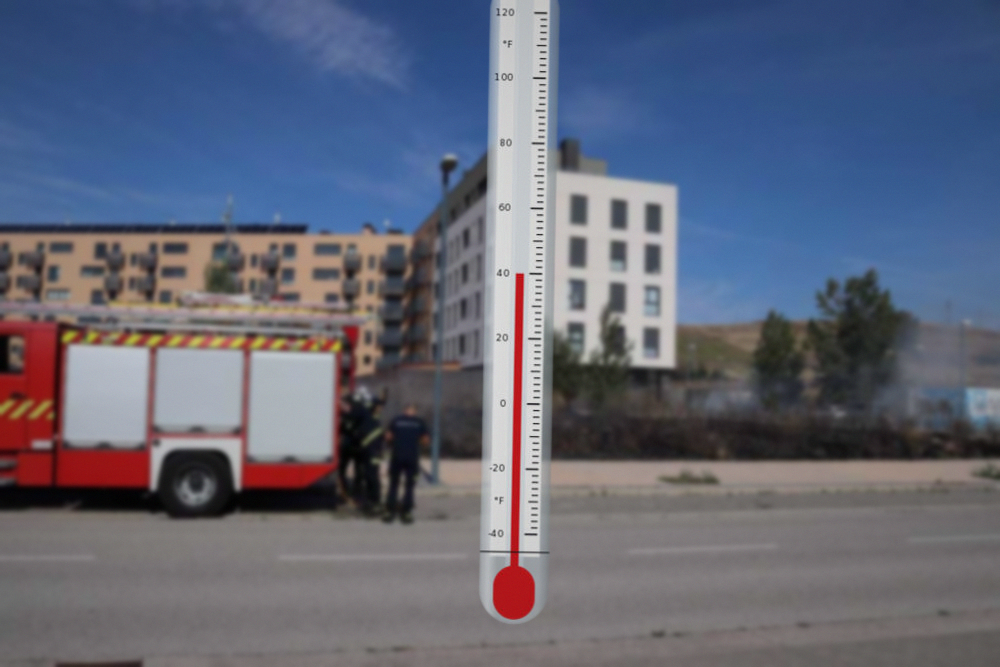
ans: {"value": 40, "unit": "°F"}
